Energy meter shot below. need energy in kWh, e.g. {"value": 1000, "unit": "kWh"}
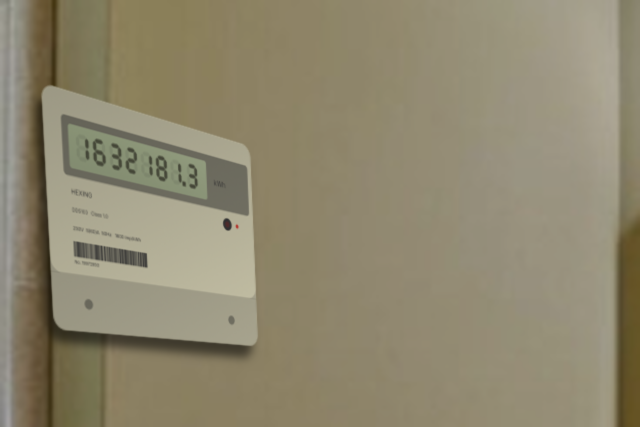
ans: {"value": 1632181.3, "unit": "kWh"}
